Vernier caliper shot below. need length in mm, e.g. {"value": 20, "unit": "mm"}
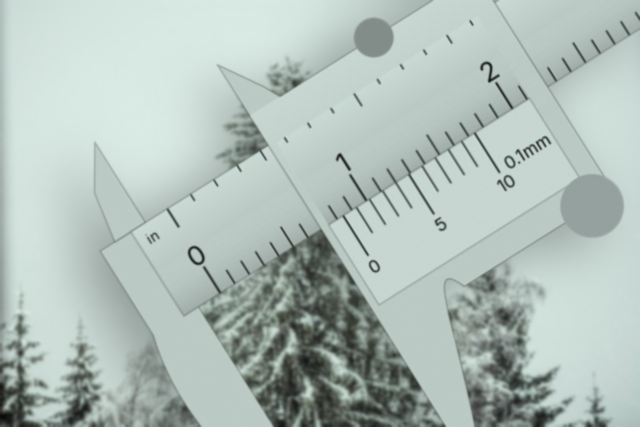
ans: {"value": 8.4, "unit": "mm"}
